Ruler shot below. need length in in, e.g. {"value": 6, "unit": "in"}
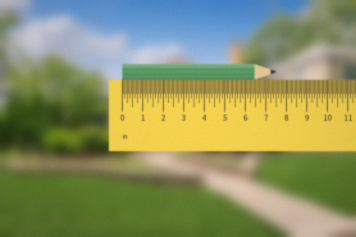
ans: {"value": 7.5, "unit": "in"}
